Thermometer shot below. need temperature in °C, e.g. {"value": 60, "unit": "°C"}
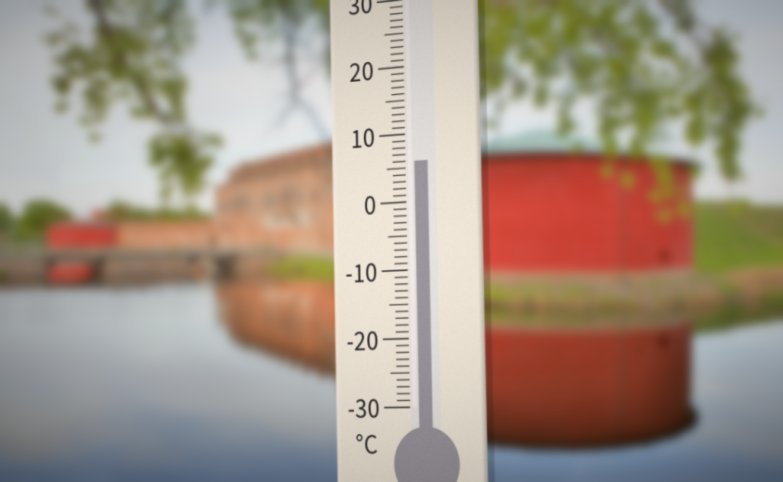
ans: {"value": 6, "unit": "°C"}
